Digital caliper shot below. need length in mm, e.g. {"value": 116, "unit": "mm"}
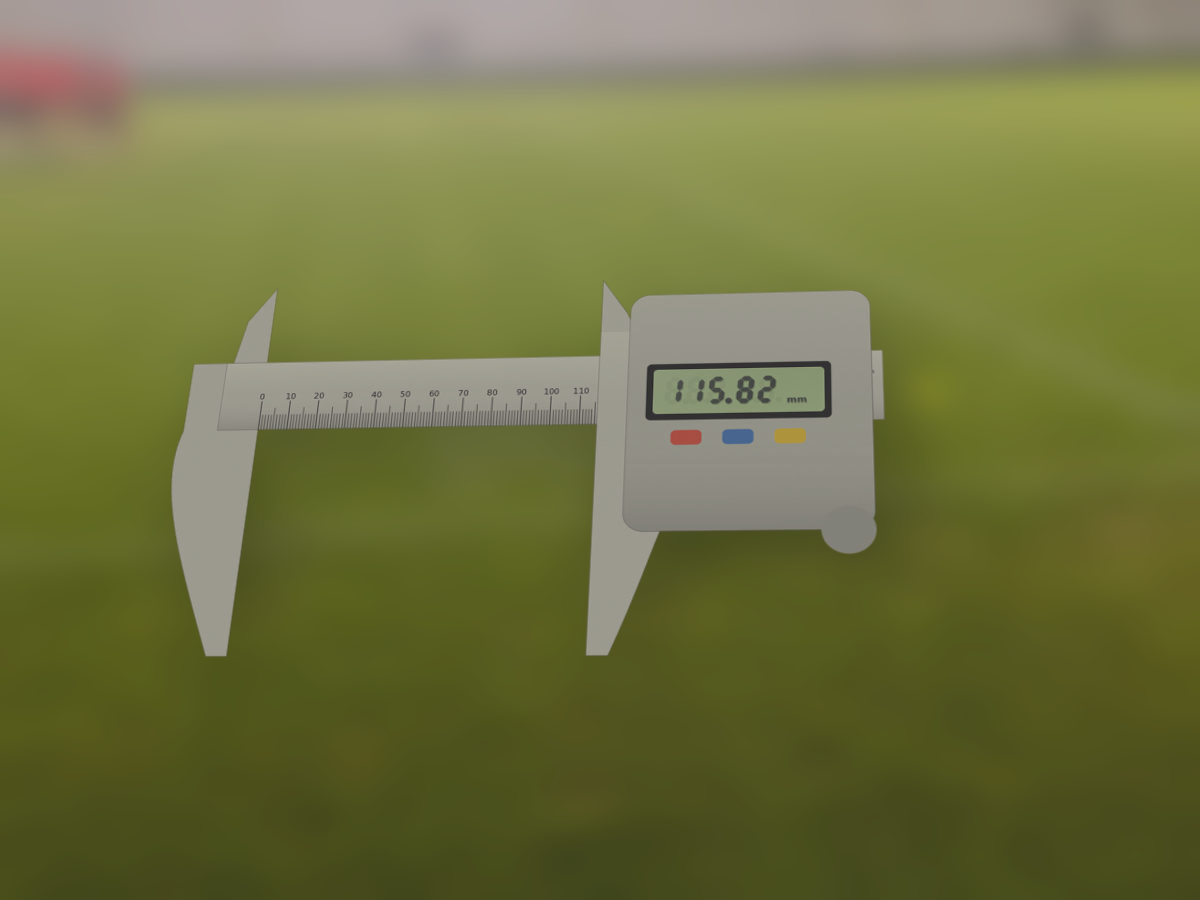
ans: {"value": 115.82, "unit": "mm"}
